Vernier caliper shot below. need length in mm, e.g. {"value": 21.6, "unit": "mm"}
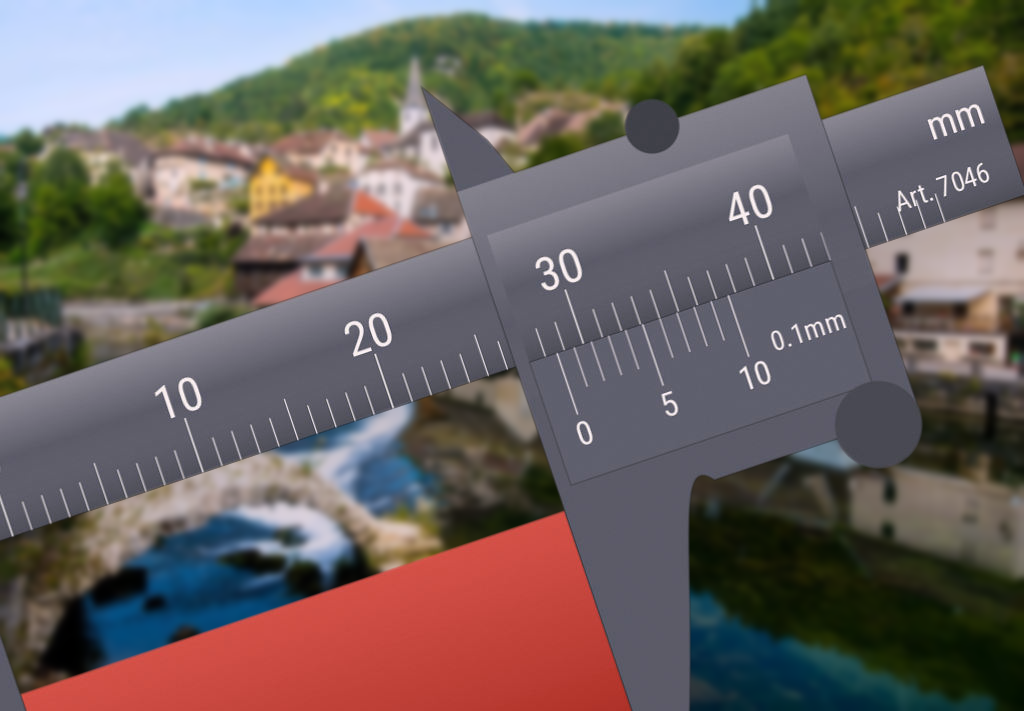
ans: {"value": 28.6, "unit": "mm"}
